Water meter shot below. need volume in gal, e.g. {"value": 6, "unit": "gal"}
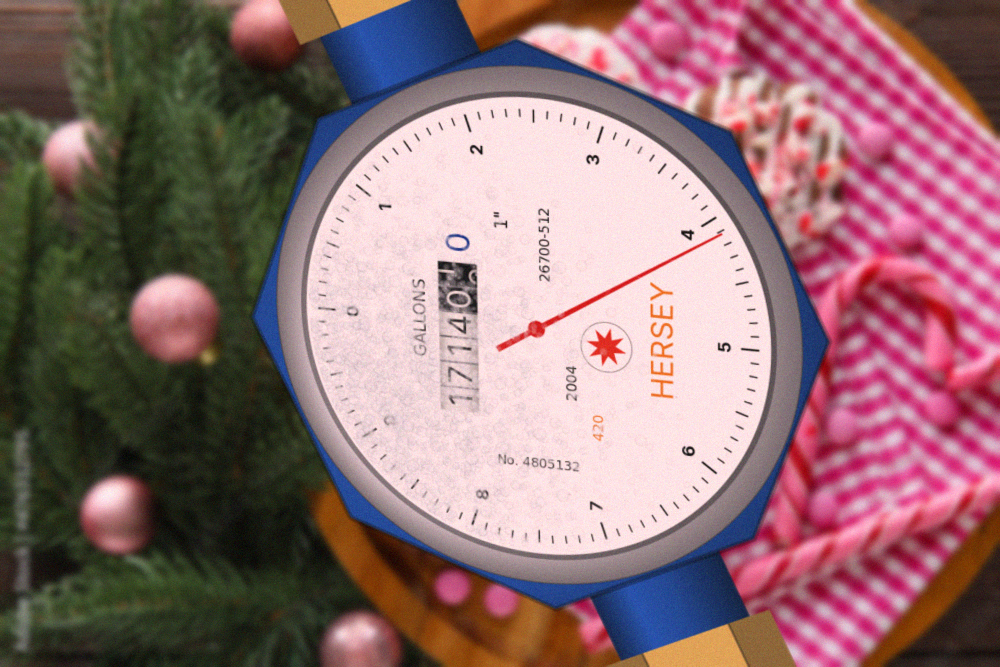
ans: {"value": 1714014.1, "unit": "gal"}
